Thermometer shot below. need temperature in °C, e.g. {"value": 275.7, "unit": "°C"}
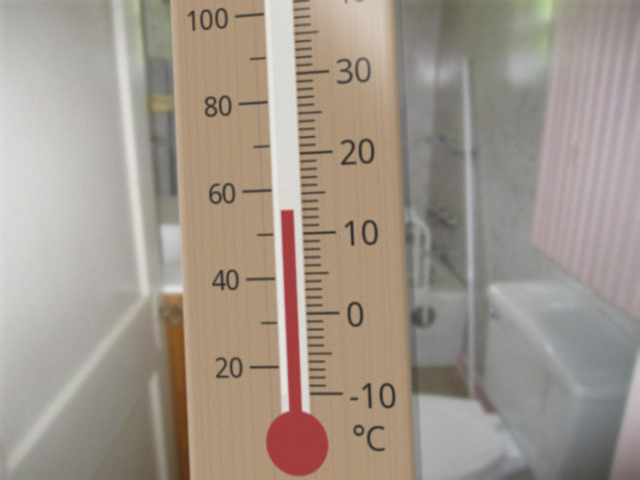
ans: {"value": 13, "unit": "°C"}
